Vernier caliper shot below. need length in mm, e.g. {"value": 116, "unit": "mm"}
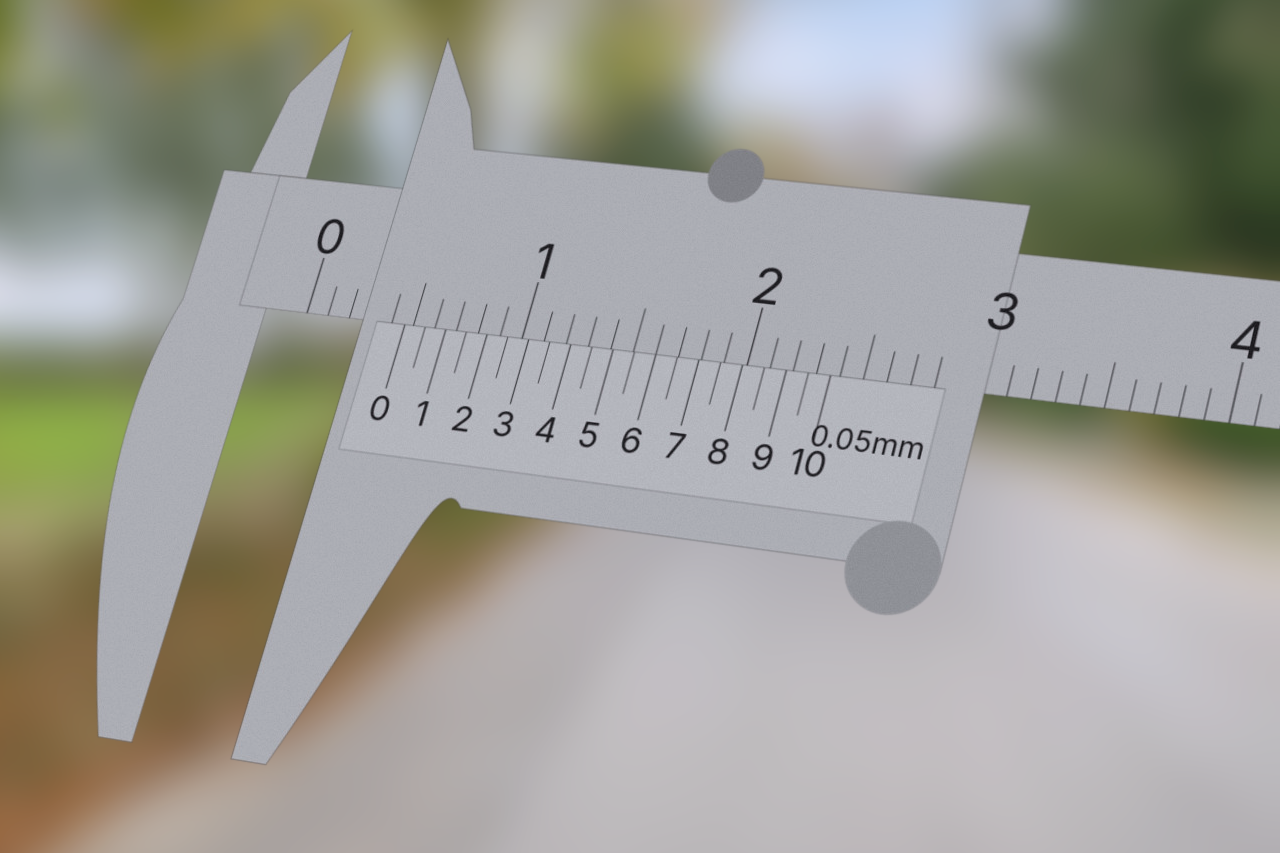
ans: {"value": 4.6, "unit": "mm"}
